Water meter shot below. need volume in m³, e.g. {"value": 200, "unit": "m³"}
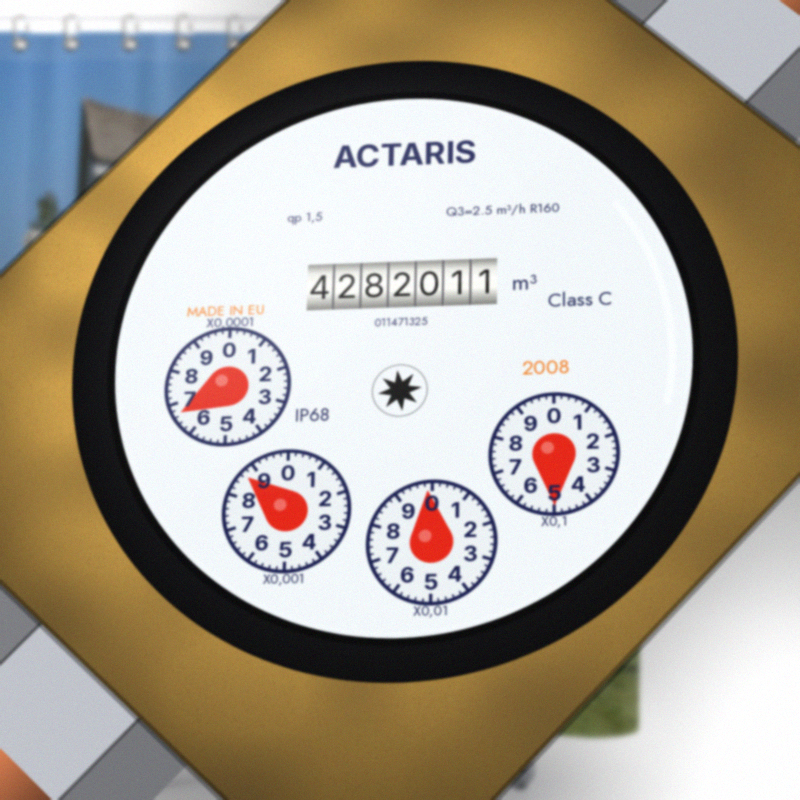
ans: {"value": 4282011.4986, "unit": "m³"}
